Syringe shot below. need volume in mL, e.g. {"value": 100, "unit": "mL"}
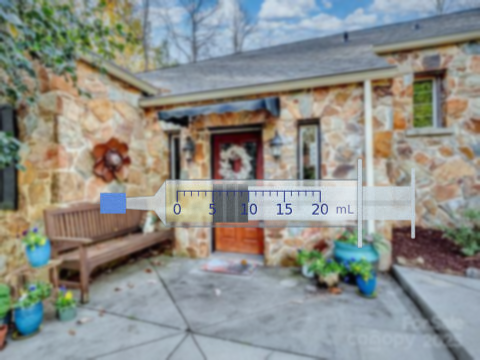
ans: {"value": 5, "unit": "mL"}
